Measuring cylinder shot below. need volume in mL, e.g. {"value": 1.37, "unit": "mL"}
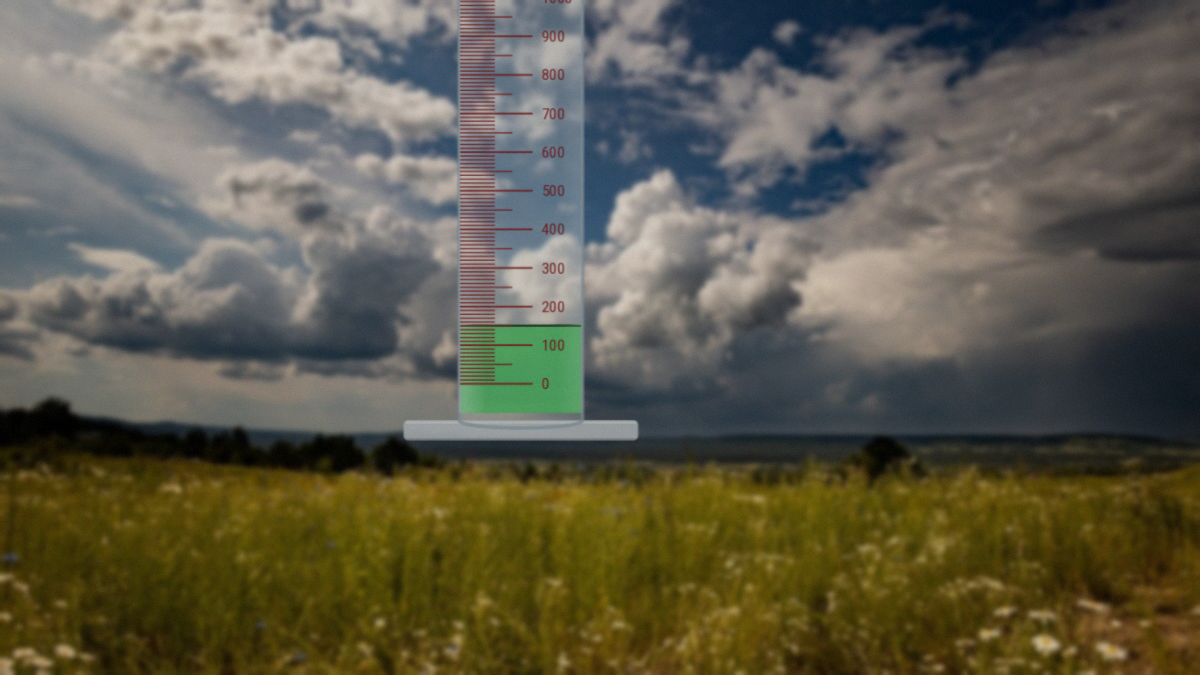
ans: {"value": 150, "unit": "mL"}
